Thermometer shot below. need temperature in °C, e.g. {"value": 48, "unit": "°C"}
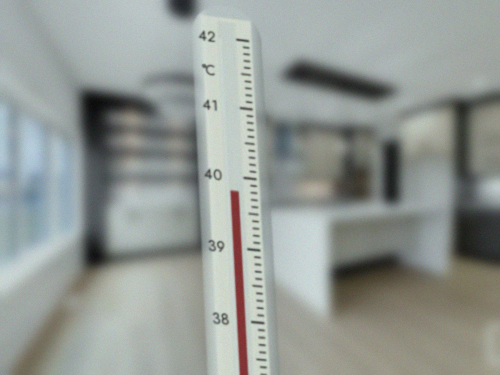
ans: {"value": 39.8, "unit": "°C"}
